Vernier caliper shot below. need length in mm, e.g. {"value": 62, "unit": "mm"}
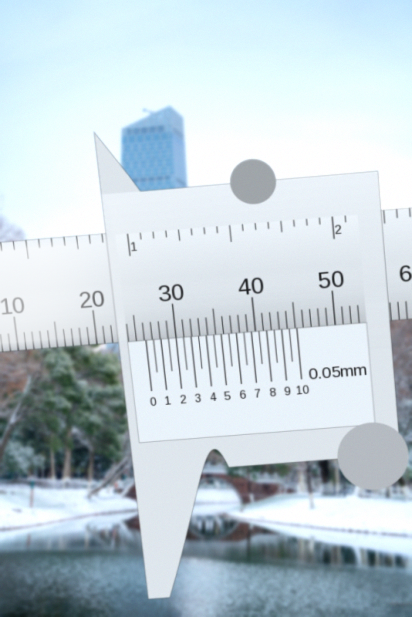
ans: {"value": 26.2, "unit": "mm"}
